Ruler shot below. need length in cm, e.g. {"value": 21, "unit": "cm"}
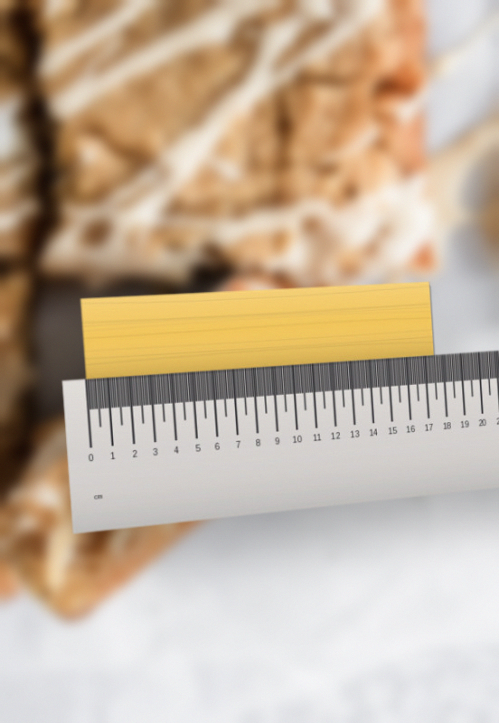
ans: {"value": 17.5, "unit": "cm"}
